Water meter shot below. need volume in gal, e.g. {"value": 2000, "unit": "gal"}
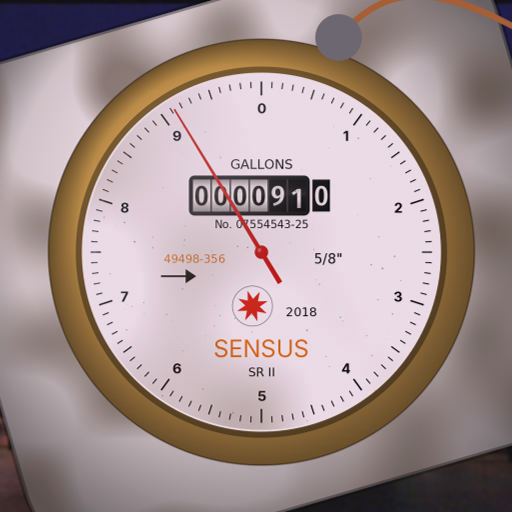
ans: {"value": 909.1, "unit": "gal"}
